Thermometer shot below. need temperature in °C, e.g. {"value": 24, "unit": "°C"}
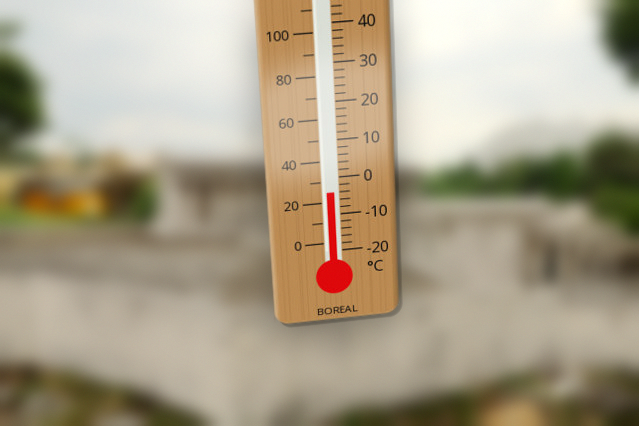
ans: {"value": -4, "unit": "°C"}
